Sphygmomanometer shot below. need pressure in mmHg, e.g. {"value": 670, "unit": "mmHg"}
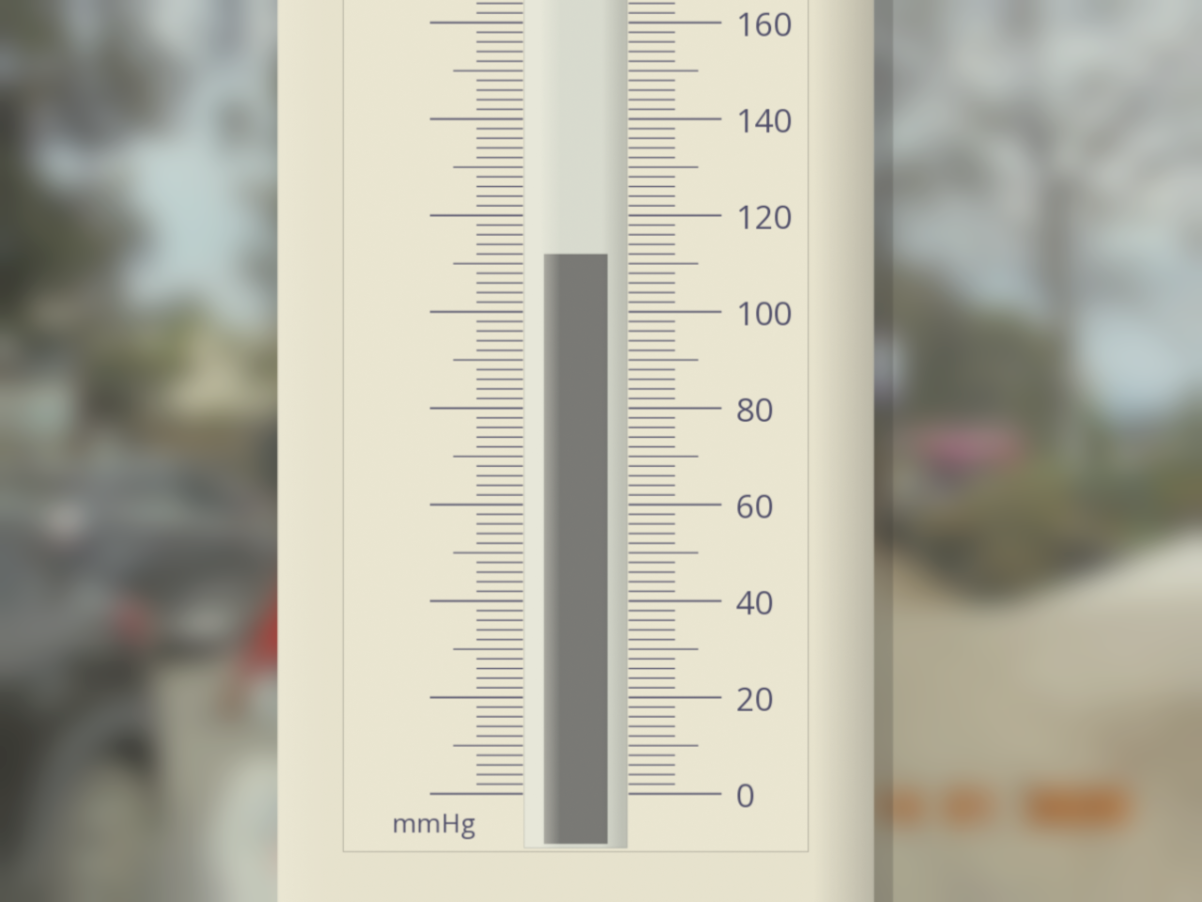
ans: {"value": 112, "unit": "mmHg"}
